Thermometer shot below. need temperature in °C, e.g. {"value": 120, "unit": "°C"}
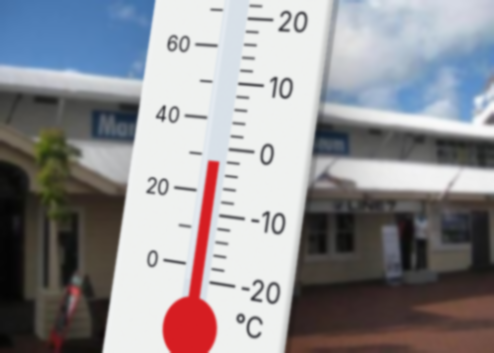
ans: {"value": -2, "unit": "°C"}
